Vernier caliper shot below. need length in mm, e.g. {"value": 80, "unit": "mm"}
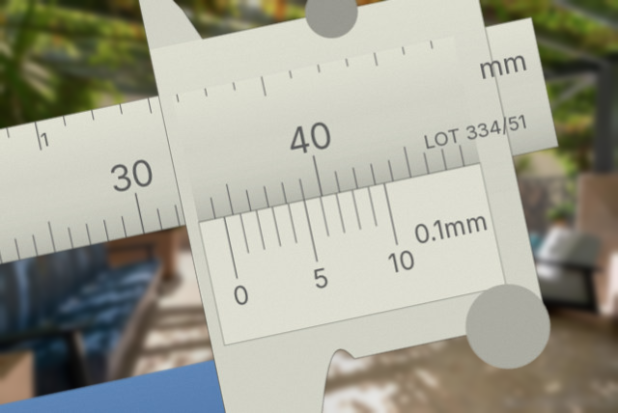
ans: {"value": 34.5, "unit": "mm"}
